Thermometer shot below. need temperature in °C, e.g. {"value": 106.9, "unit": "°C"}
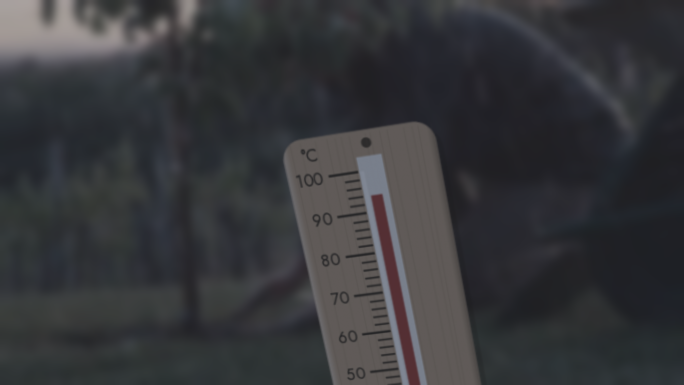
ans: {"value": 94, "unit": "°C"}
